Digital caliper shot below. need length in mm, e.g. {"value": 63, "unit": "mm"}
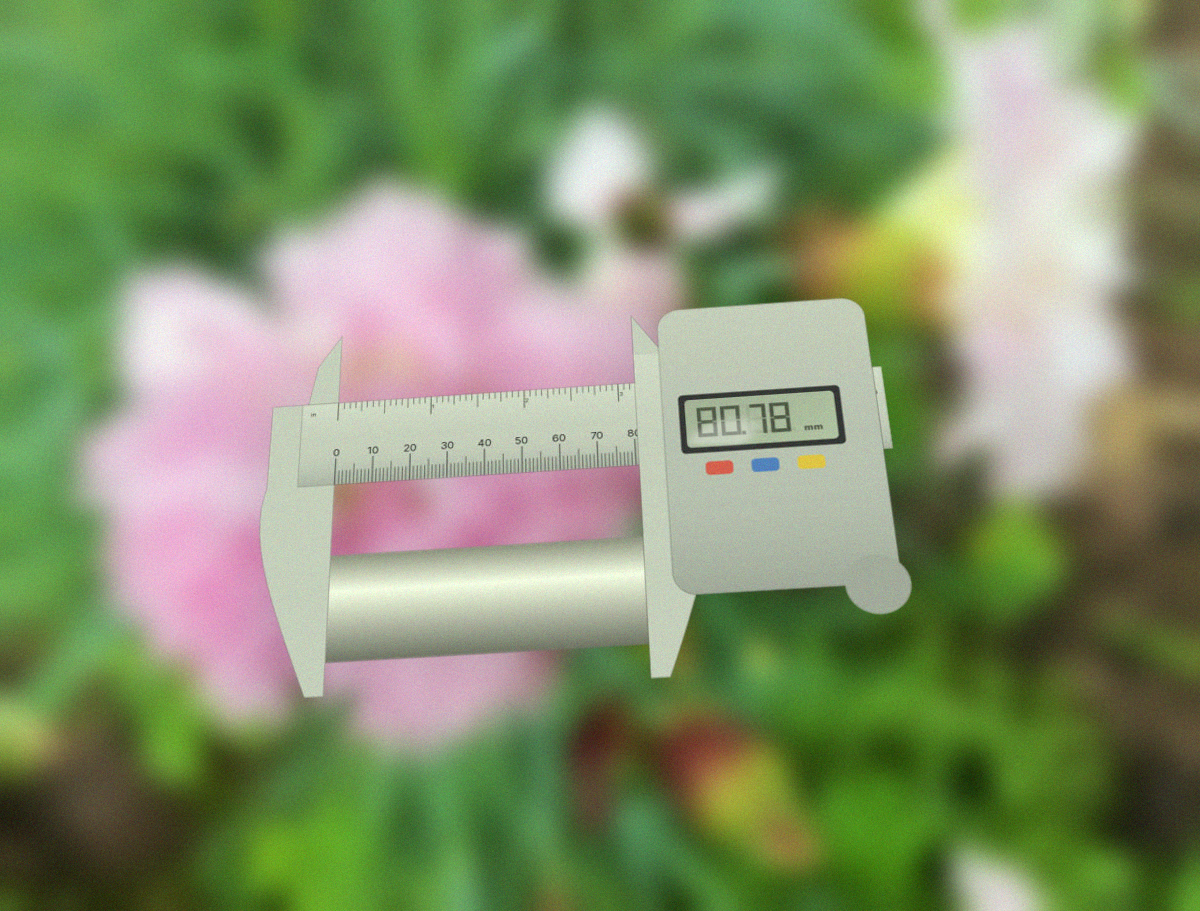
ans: {"value": 80.78, "unit": "mm"}
